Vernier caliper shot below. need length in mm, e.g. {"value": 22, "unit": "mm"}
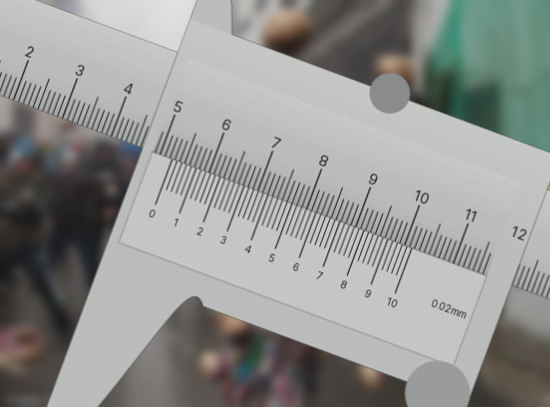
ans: {"value": 52.5, "unit": "mm"}
